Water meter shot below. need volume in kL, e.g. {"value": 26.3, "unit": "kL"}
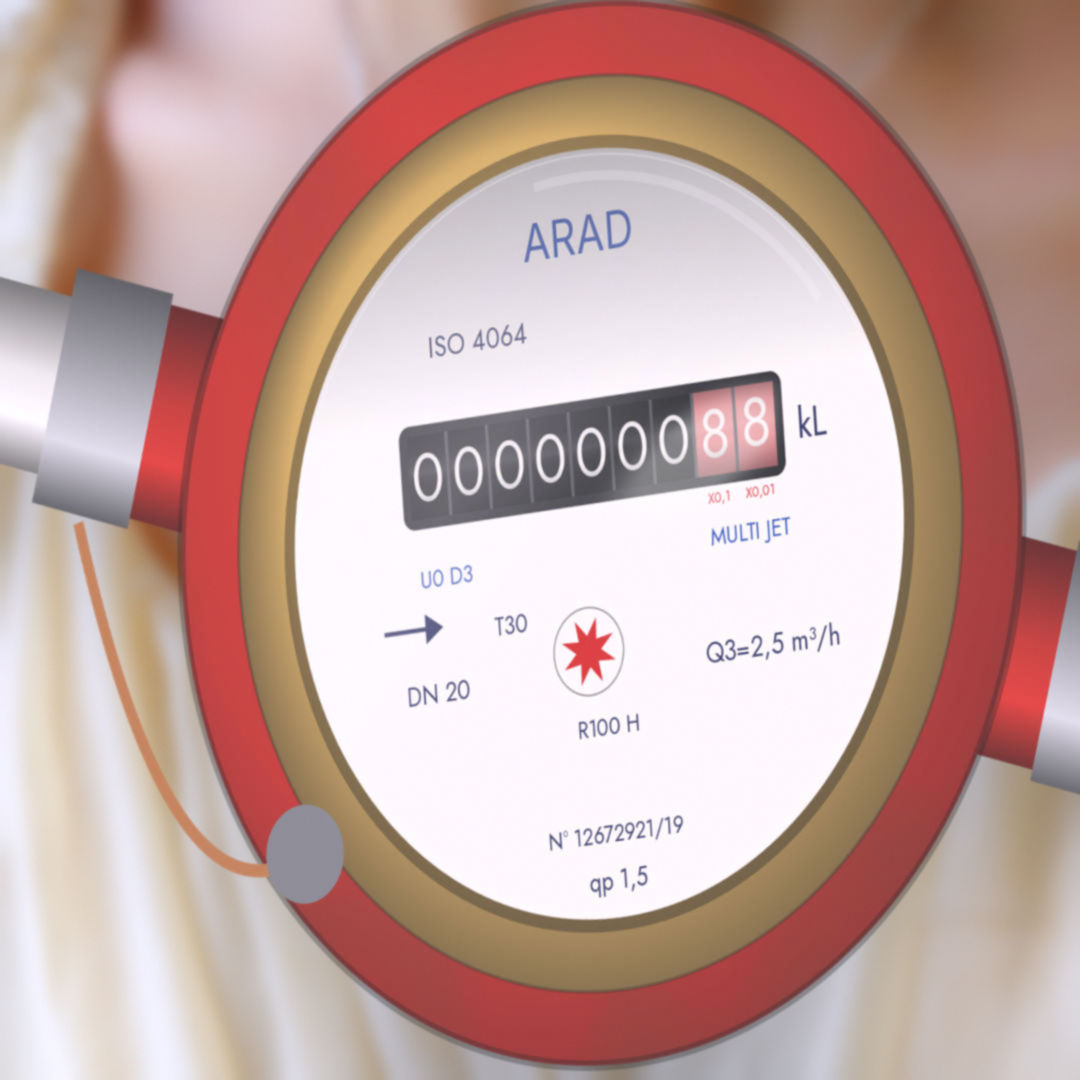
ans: {"value": 0.88, "unit": "kL"}
